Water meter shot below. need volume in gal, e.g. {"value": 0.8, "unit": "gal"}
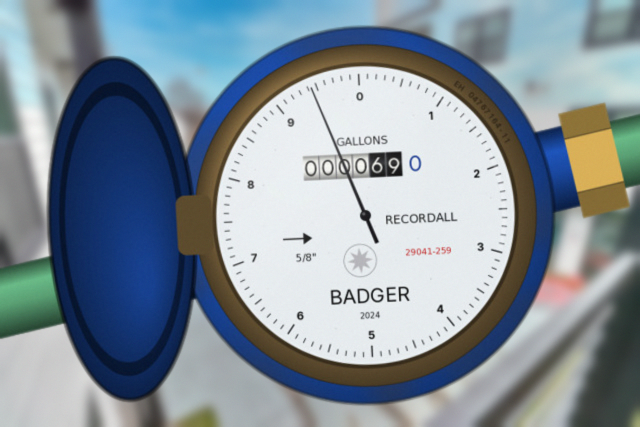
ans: {"value": 689.4, "unit": "gal"}
